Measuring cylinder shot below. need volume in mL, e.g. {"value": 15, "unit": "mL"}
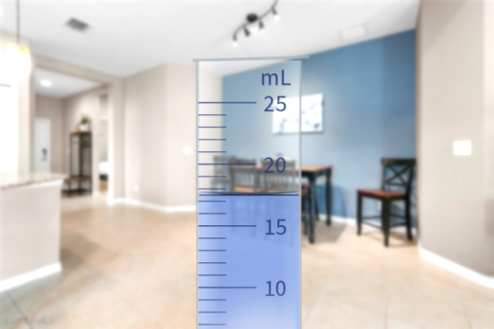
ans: {"value": 17.5, "unit": "mL"}
